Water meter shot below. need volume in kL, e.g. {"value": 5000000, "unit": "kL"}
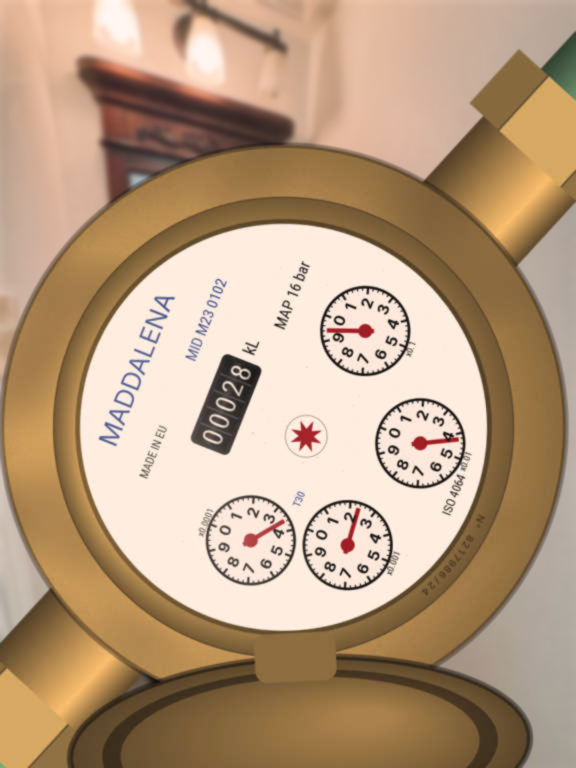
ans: {"value": 27.9423, "unit": "kL"}
